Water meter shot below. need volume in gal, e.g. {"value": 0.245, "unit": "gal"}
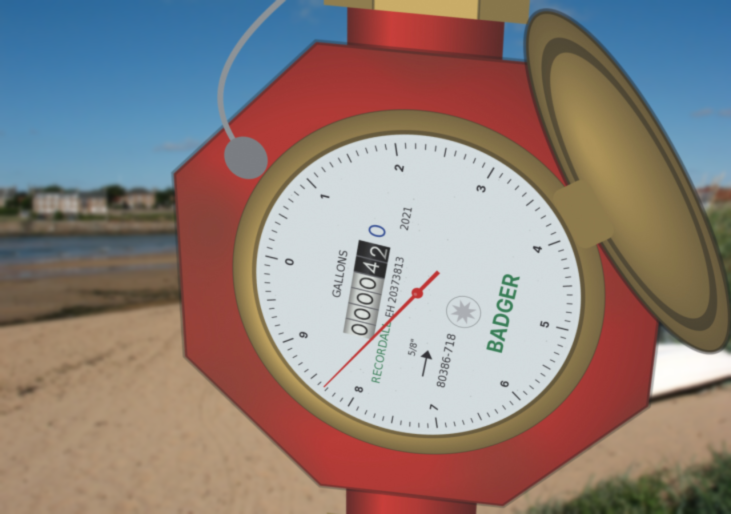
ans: {"value": 418.3, "unit": "gal"}
